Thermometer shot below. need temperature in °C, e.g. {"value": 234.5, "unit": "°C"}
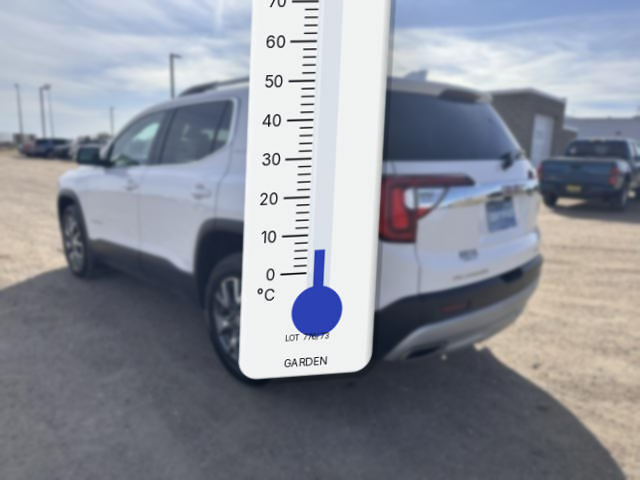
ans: {"value": 6, "unit": "°C"}
